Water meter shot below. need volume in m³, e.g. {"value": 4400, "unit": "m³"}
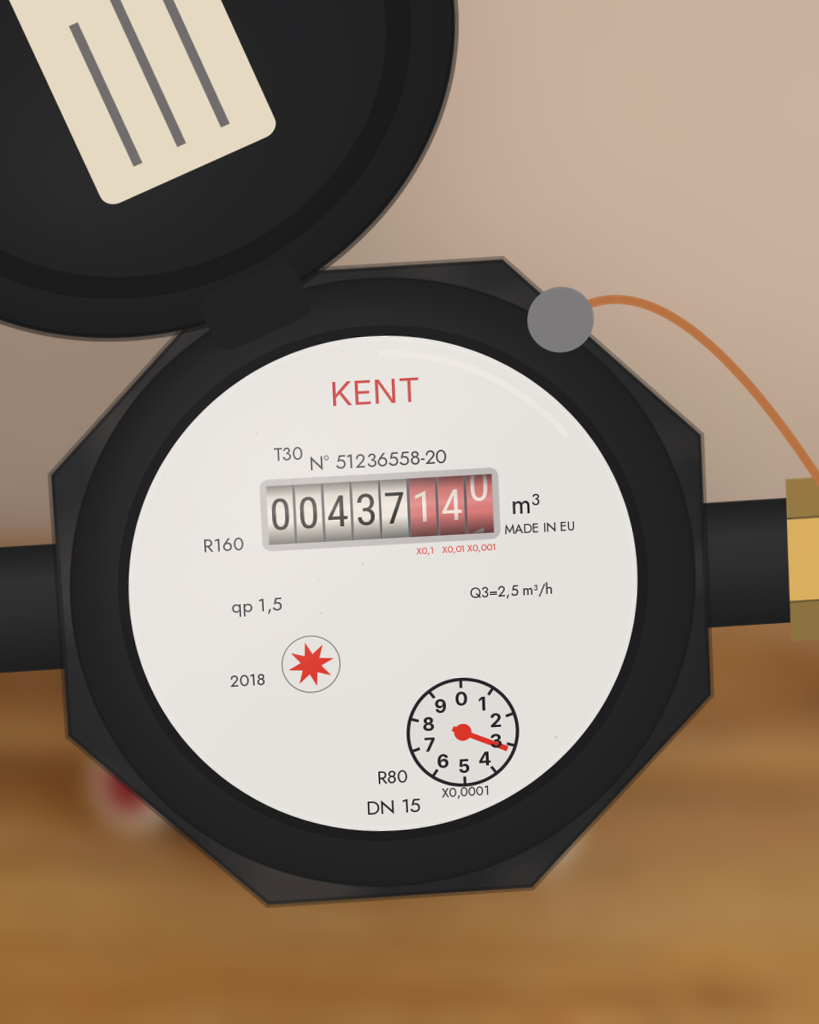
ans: {"value": 437.1403, "unit": "m³"}
